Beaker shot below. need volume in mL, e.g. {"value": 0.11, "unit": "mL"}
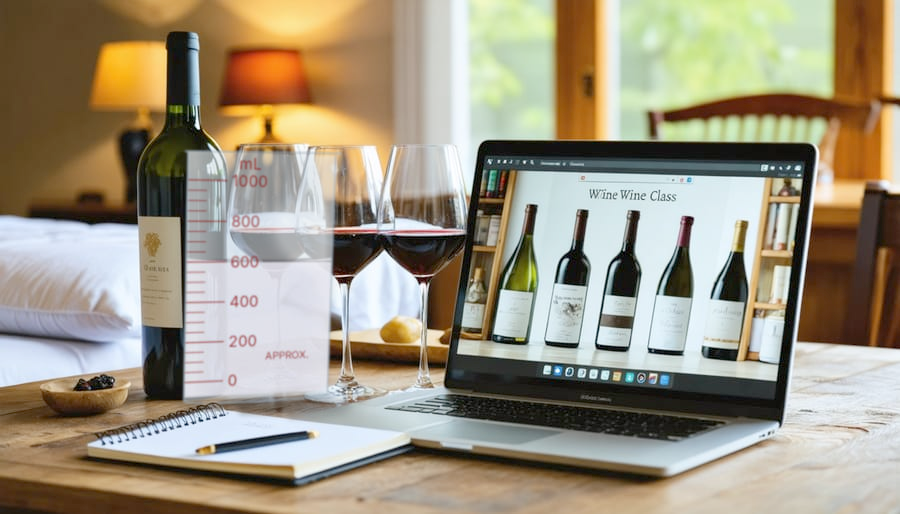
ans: {"value": 600, "unit": "mL"}
